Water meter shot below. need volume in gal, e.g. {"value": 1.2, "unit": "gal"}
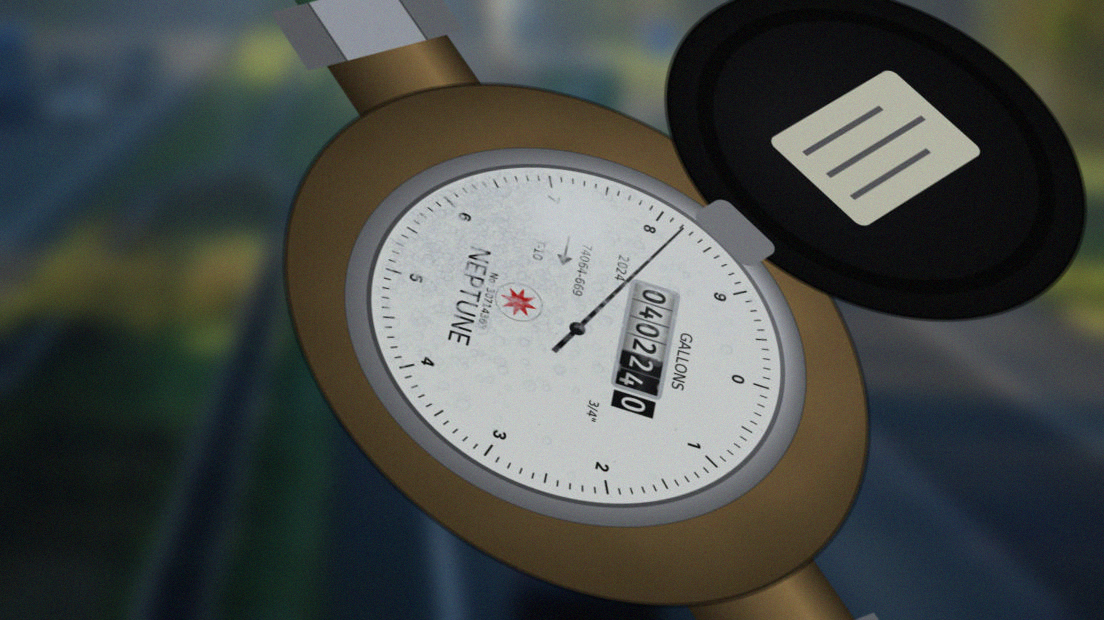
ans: {"value": 402238.2, "unit": "gal"}
